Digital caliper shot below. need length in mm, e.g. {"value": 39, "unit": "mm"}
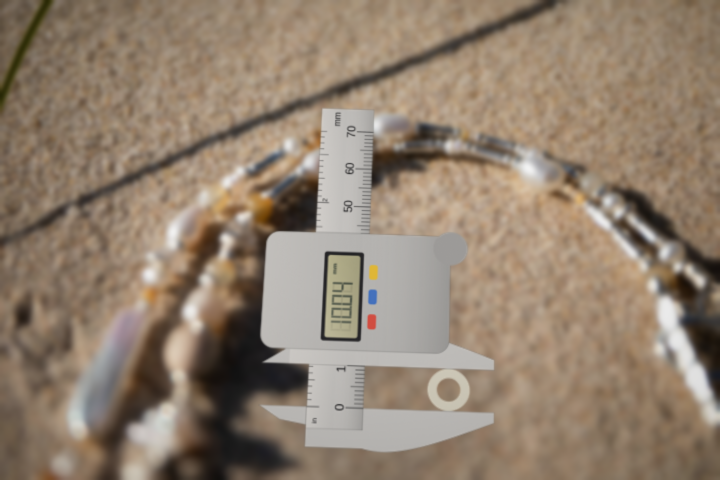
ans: {"value": 10.04, "unit": "mm"}
